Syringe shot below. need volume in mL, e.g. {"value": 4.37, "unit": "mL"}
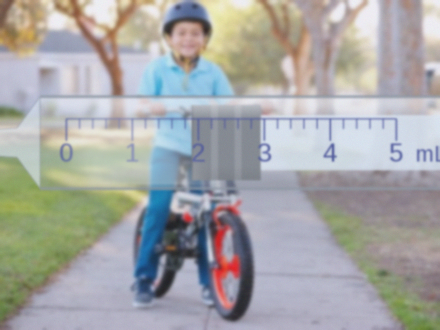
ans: {"value": 1.9, "unit": "mL"}
